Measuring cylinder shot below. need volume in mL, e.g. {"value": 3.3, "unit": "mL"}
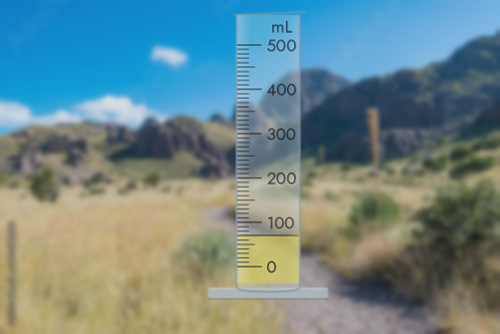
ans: {"value": 70, "unit": "mL"}
